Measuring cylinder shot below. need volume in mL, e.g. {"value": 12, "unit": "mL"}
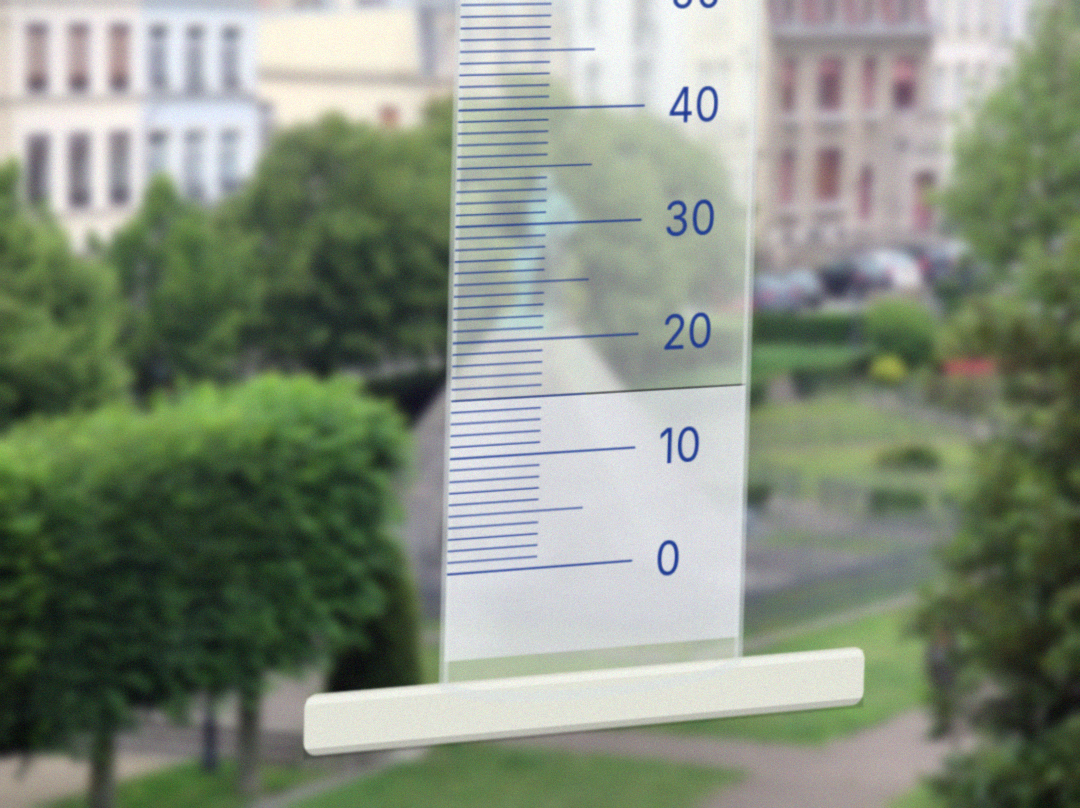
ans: {"value": 15, "unit": "mL"}
